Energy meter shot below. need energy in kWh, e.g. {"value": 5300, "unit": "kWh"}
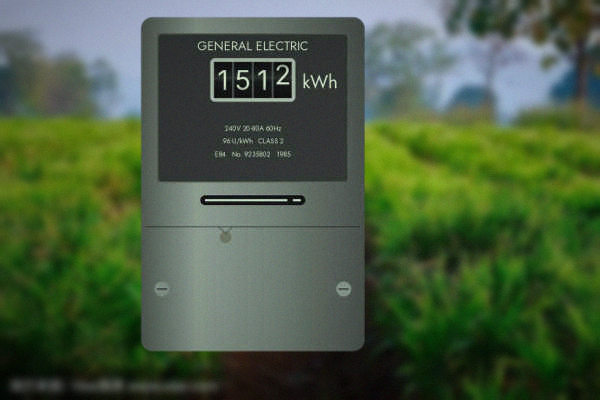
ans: {"value": 1512, "unit": "kWh"}
